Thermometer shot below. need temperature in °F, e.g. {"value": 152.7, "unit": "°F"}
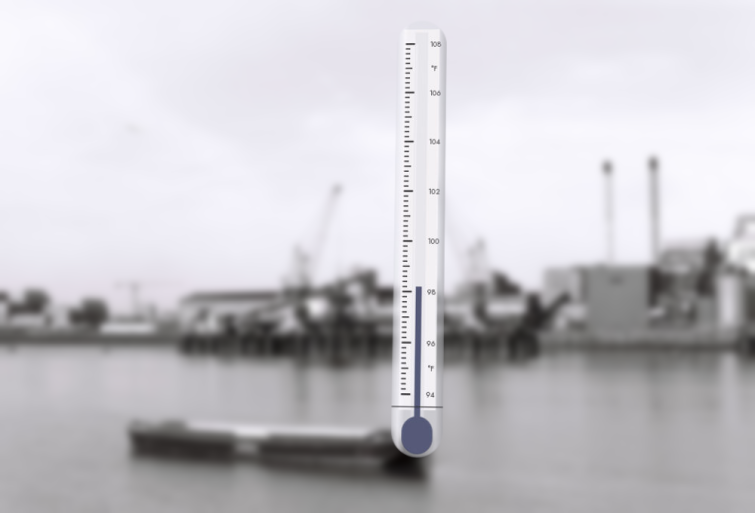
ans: {"value": 98.2, "unit": "°F"}
